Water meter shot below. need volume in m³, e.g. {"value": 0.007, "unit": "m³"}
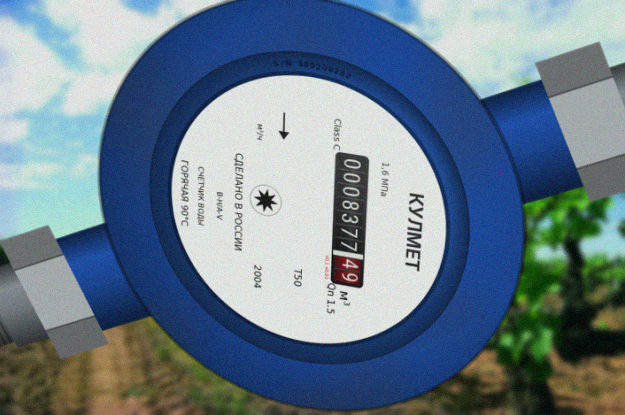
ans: {"value": 8377.49, "unit": "m³"}
